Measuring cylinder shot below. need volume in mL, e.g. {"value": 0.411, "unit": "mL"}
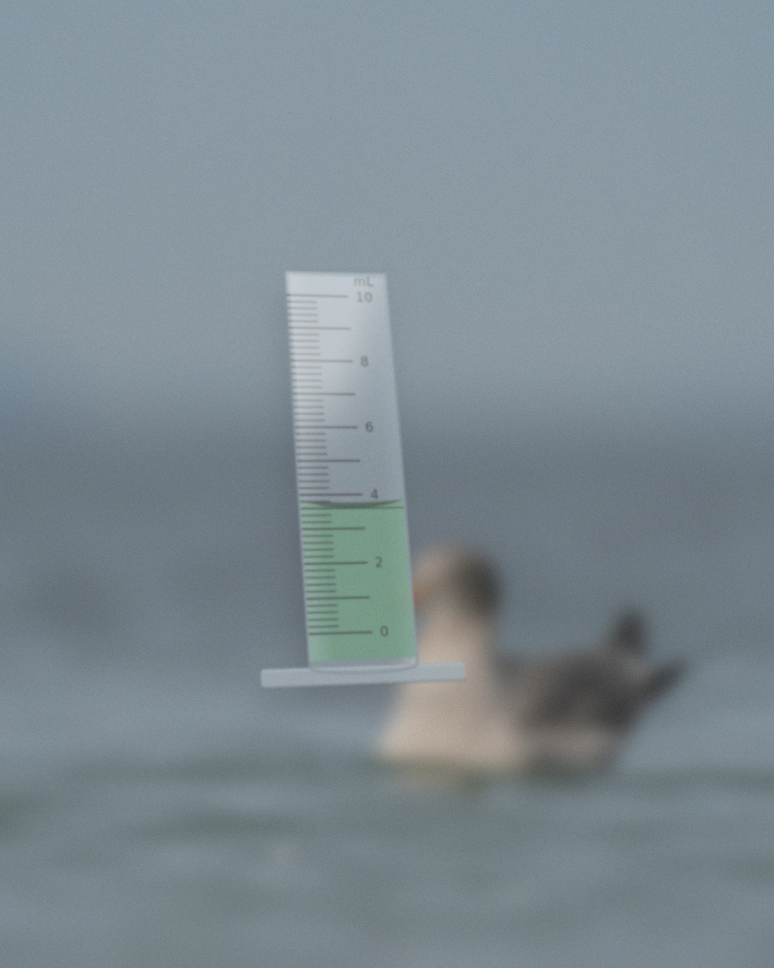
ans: {"value": 3.6, "unit": "mL"}
